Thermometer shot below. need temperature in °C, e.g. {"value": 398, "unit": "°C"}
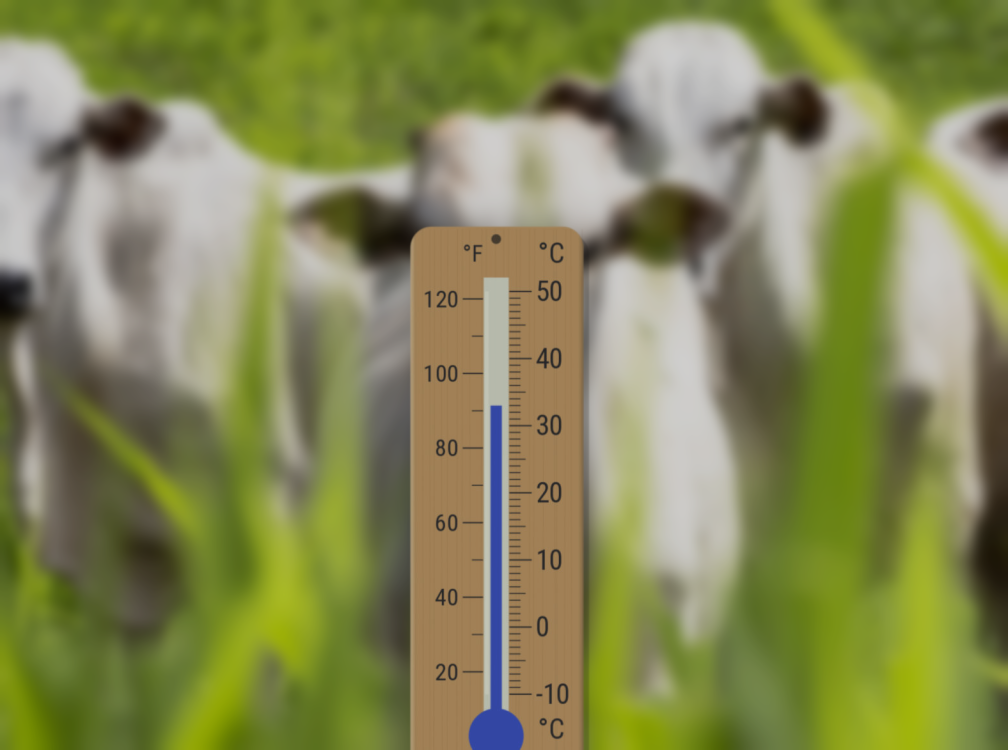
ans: {"value": 33, "unit": "°C"}
